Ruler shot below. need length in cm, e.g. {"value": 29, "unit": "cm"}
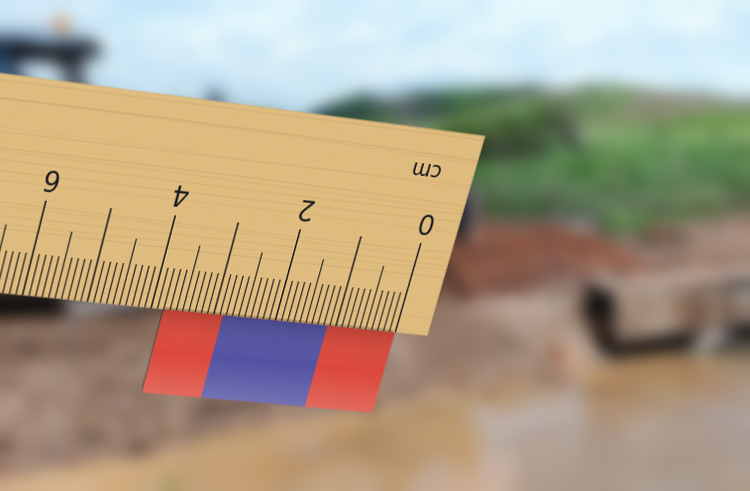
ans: {"value": 3.8, "unit": "cm"}
